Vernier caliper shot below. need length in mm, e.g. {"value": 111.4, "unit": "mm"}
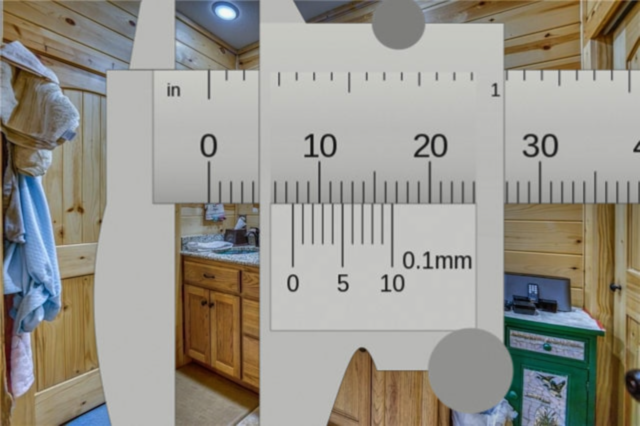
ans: {"value": 7.6, "unit": "mm"}
